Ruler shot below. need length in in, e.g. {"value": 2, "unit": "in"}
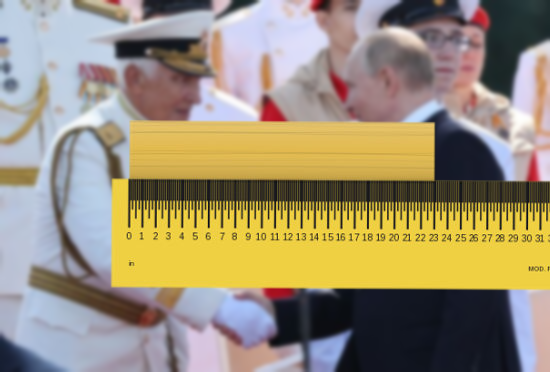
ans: {"value": 23, "unit": "in"}
